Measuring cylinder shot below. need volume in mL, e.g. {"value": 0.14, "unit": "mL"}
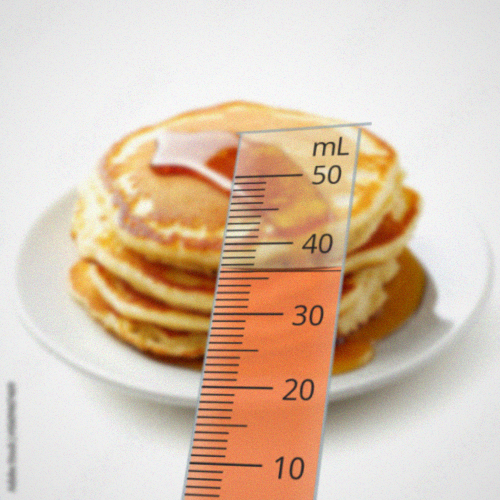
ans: {"value": 36, "unit": "mL"}
